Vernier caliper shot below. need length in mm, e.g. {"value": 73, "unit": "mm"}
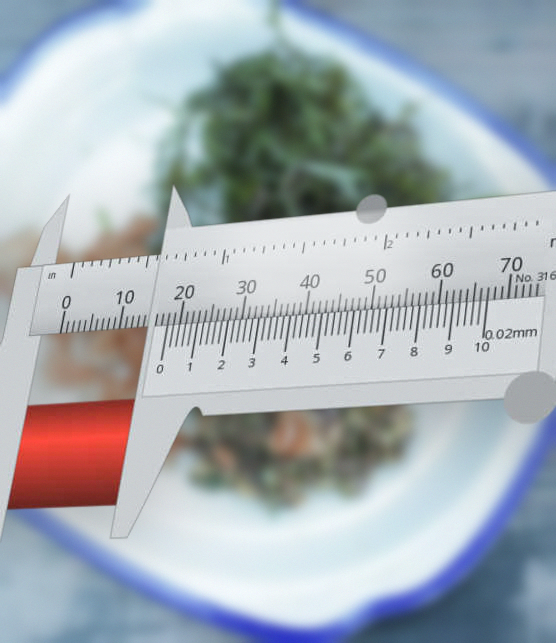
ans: {"value": 18.0, "unit": "mm"}
